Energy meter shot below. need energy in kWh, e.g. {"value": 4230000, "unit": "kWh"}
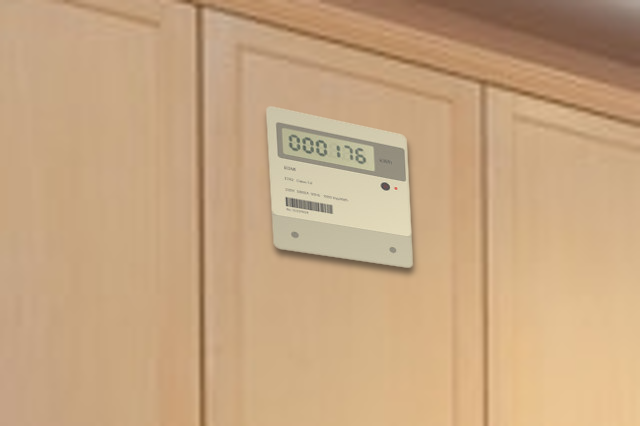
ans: {"value": 176, "unit": "kWh"}
